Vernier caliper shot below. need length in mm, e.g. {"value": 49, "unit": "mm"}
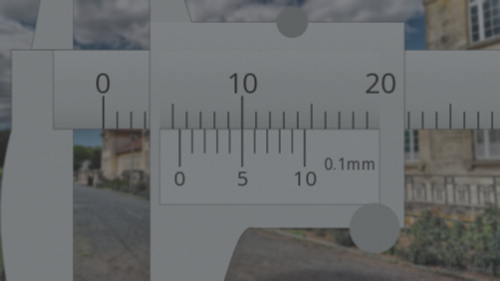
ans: {"value": 5.5, "unit": "mm"}
